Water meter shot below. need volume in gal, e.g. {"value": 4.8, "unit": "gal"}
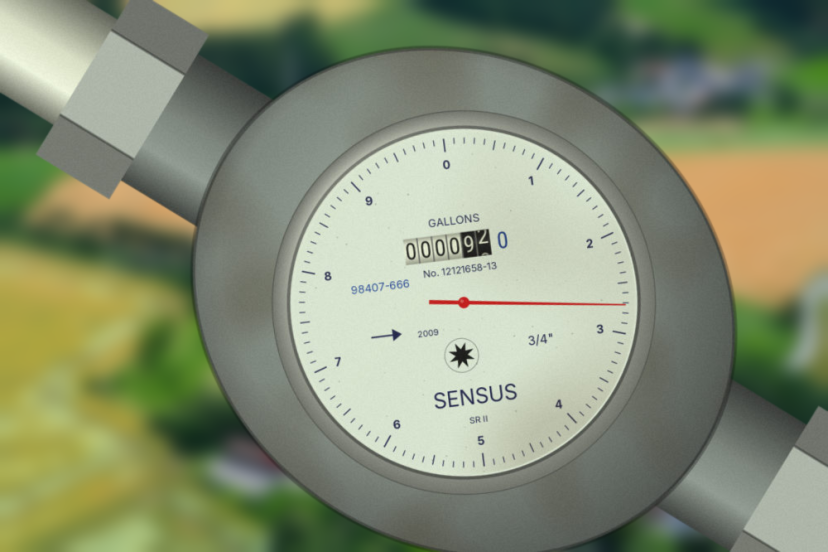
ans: {"value": 922.7, "unit": "gal"}
